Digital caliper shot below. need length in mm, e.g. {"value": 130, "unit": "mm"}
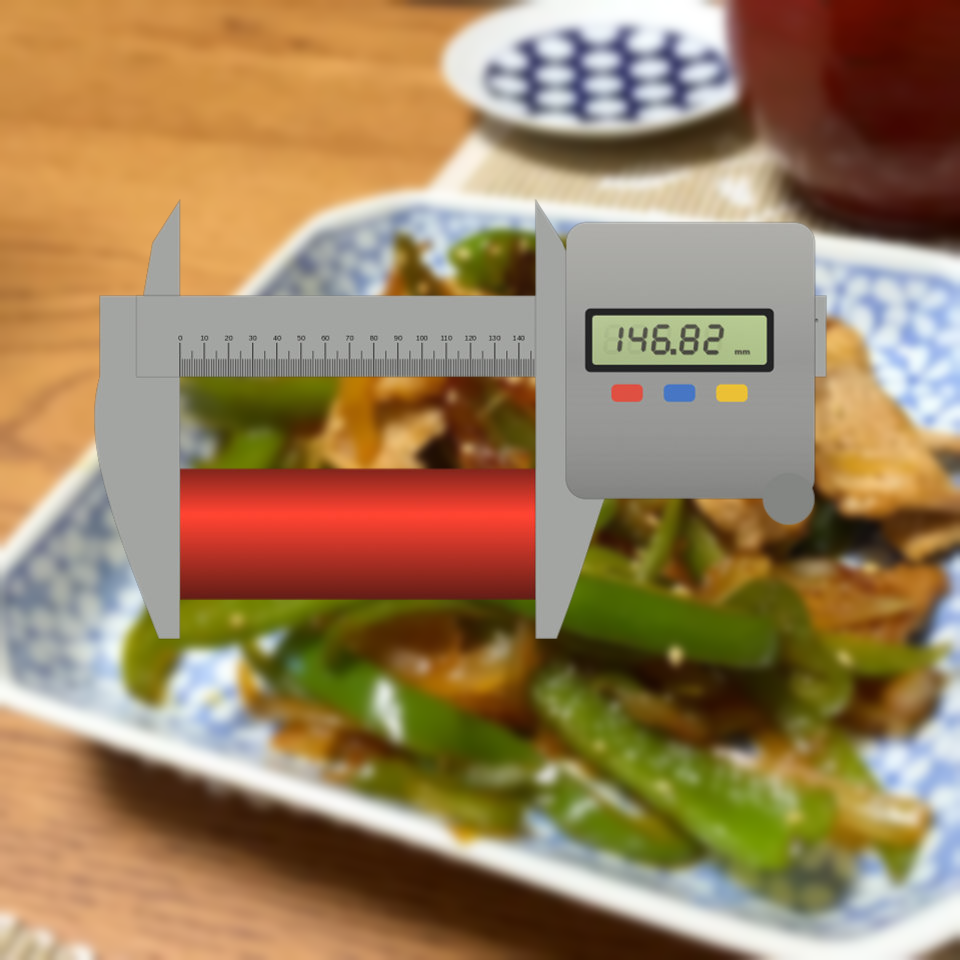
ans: {"value": 146.82, "unit": "mm"}
